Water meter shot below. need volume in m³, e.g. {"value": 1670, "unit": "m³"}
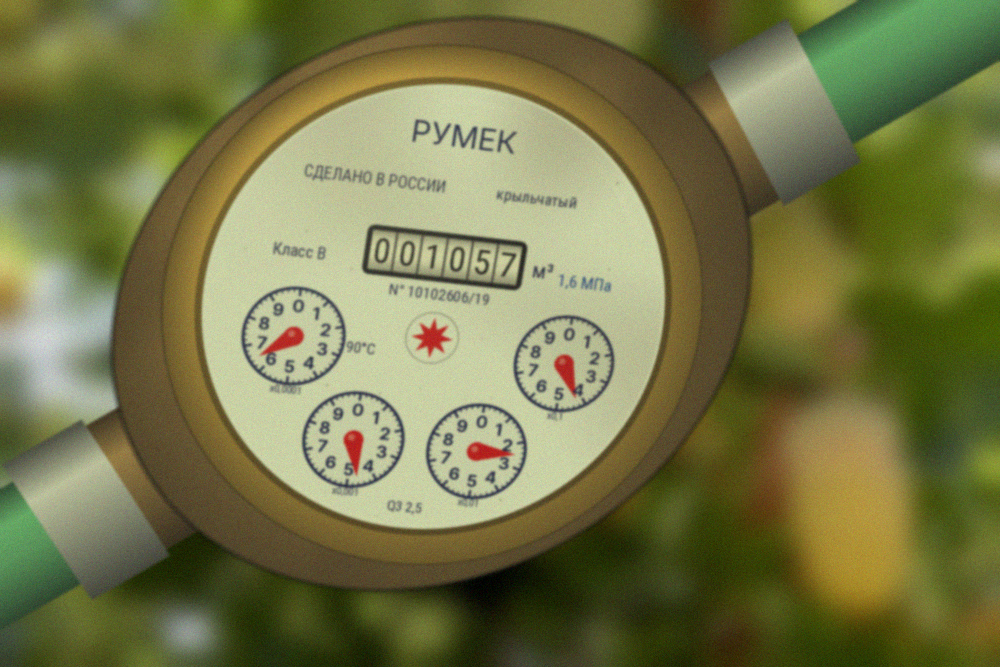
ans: {"value": 1057.4246, "unit": "m³"}
